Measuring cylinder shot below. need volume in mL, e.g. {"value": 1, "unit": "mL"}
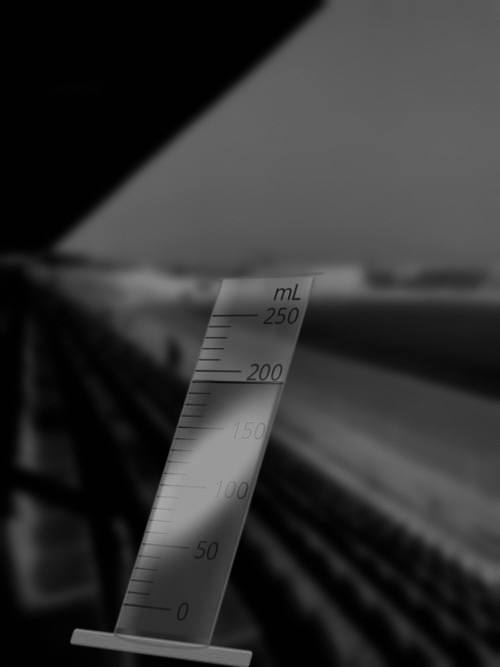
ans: {"value": 190, "unit": "mL"}
